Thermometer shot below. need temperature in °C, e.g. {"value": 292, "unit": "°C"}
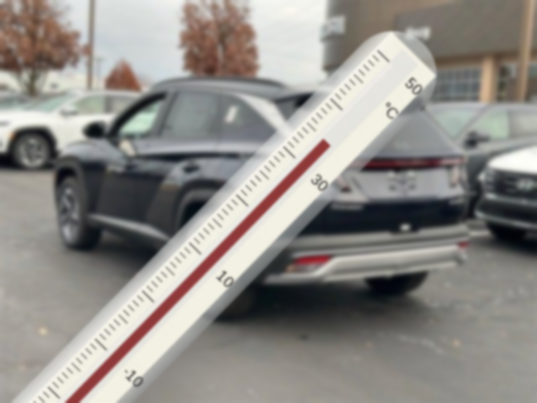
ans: {"value": 35, "unit": "°C"}
